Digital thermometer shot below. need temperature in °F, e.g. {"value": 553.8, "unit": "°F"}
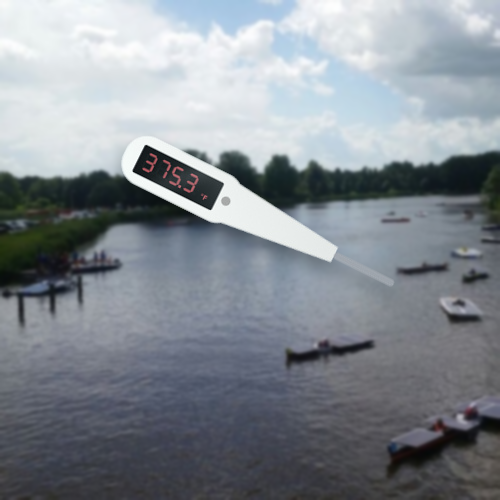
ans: {"value": 375.3, "unit": "°F"}
